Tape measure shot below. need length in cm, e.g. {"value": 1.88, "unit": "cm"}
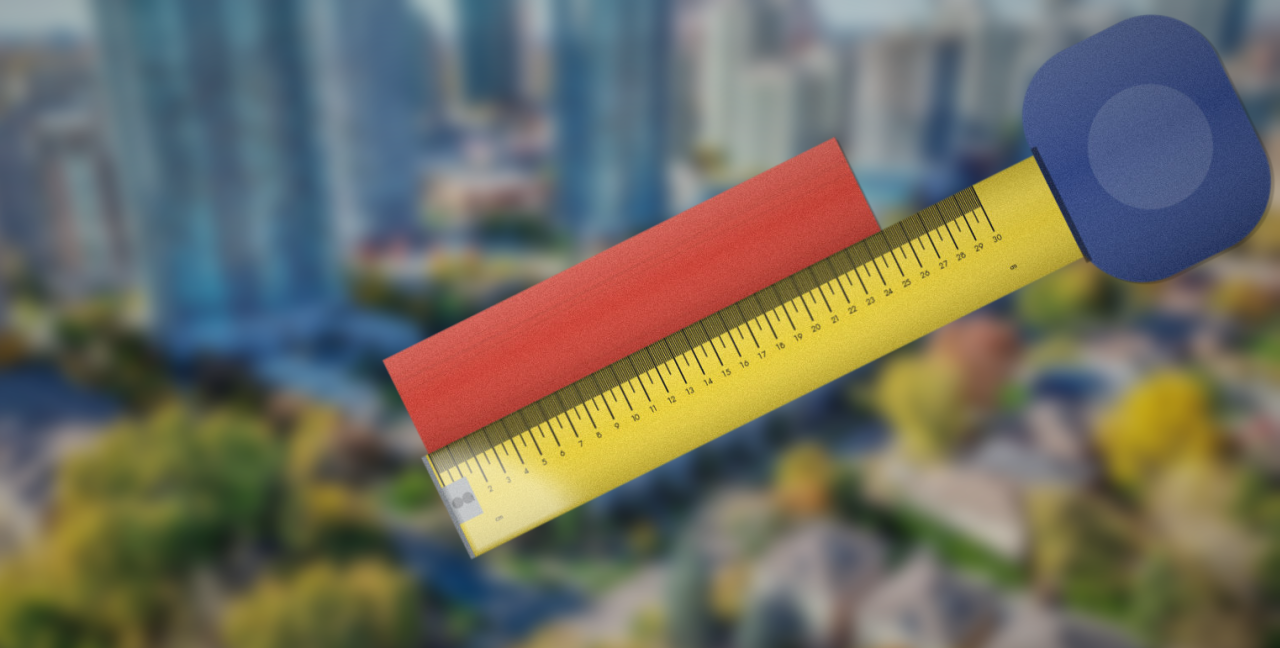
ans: {"value": 25, "unit": "cm"}
